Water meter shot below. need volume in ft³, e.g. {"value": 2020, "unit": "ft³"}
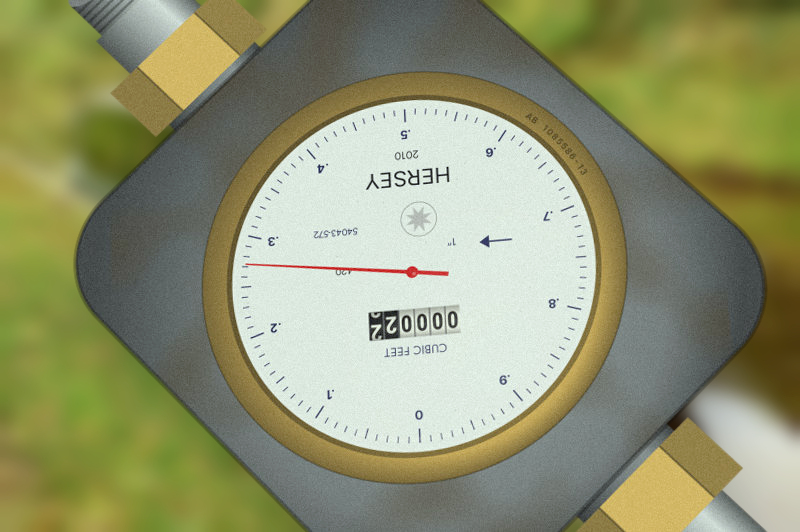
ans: {"value": 22.27, "unit": "ft³"}
